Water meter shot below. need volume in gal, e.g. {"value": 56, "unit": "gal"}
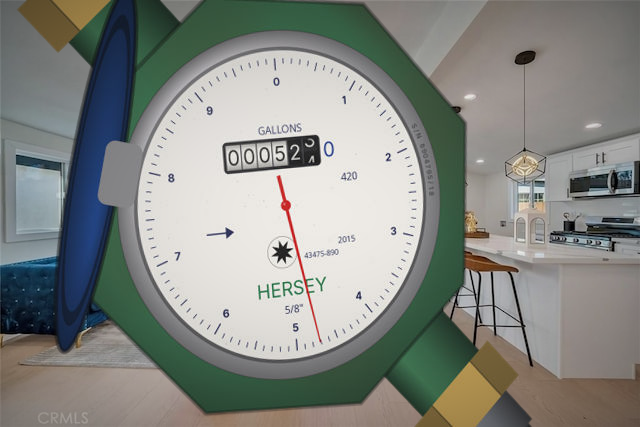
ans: {"value": 5234.7, "unit": "gal"}
